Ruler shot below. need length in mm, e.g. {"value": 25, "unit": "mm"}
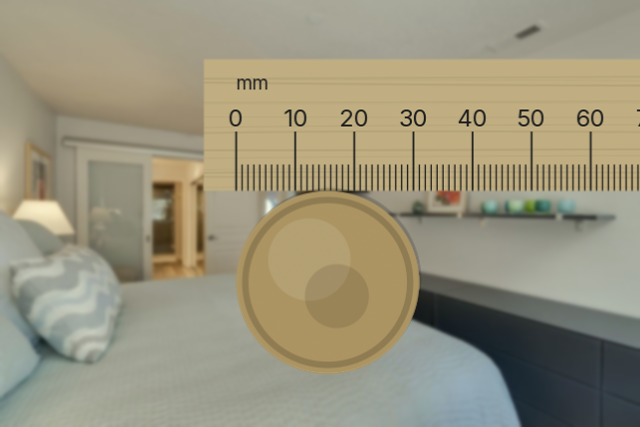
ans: {"value": 31, "unit": "mm"}
